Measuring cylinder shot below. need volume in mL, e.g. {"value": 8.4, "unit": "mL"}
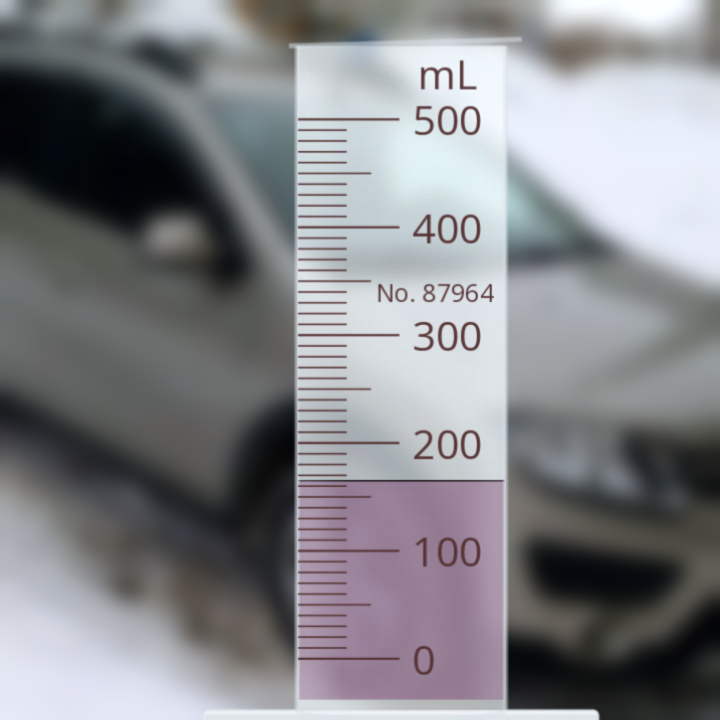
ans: {"value": 165, "unit": "mL"}
